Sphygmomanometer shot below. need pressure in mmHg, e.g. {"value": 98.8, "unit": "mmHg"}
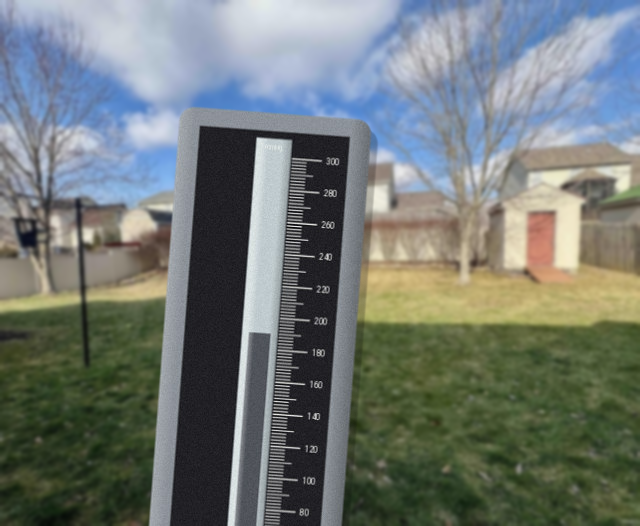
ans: {"value": 190, "unit": "mmHg"}
